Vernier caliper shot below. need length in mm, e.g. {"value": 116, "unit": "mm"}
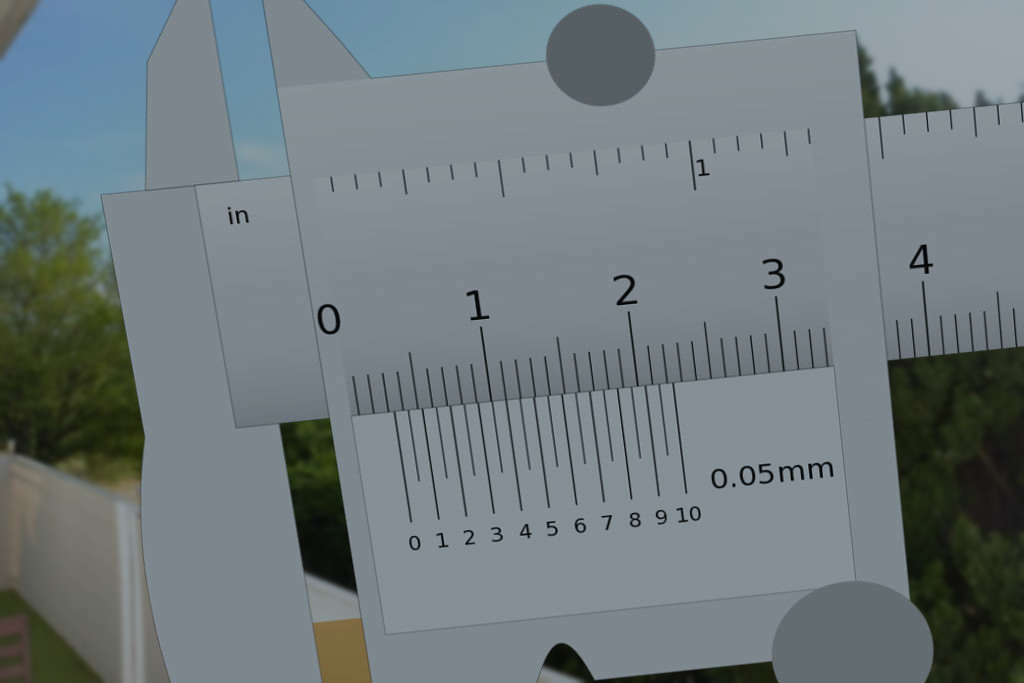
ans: {"value": 3.4, "unit": "mm"}
